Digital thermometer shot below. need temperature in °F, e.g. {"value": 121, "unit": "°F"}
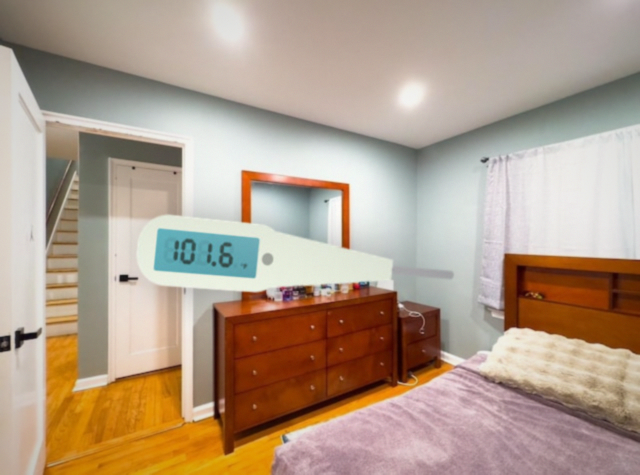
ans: {"value": 101.6, "unit": "°F"}
